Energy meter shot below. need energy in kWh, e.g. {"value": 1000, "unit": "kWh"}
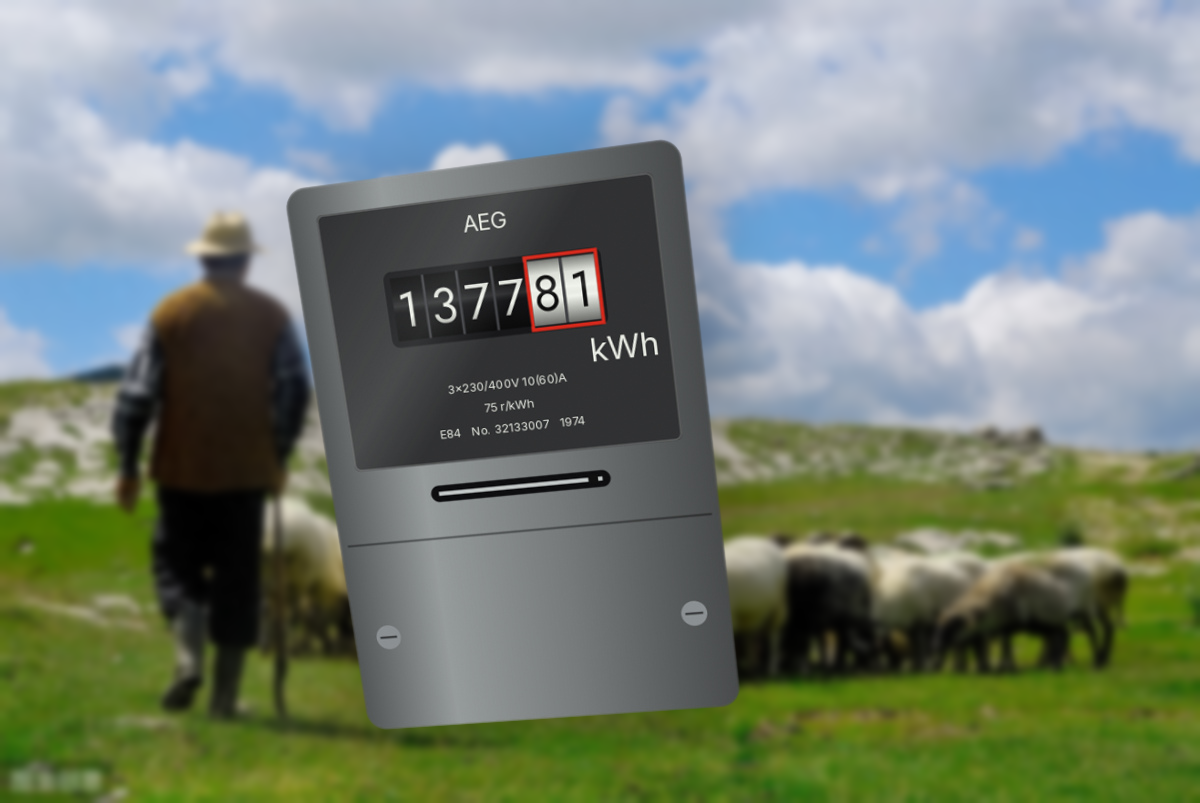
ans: {"value": 1377.81, "unit": "kWh"}
